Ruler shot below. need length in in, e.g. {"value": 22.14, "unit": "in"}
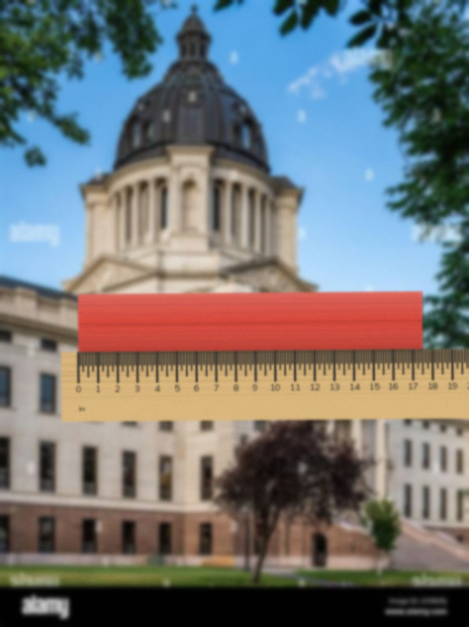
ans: {"value": 17.5, "unit": "in"}
